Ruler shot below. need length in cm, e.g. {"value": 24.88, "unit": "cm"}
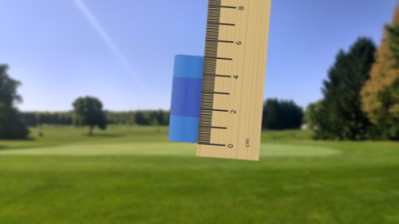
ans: {"value": 5, "unit": "cm"}
